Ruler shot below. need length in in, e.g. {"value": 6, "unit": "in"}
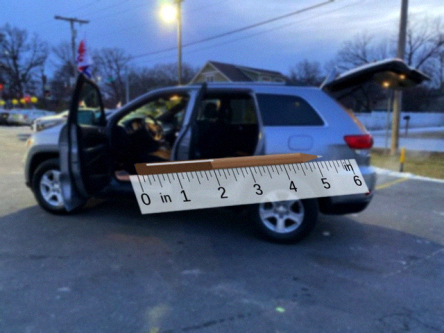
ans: {"value": 5.25, "unit": "in"}
